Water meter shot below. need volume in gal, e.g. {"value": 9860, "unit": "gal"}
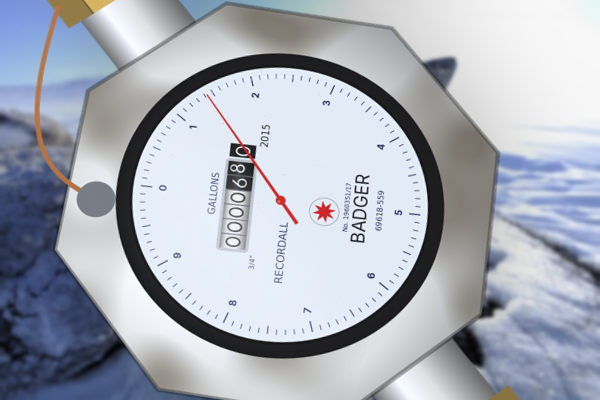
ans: {"value": 681.4, "unit": "gal"}
